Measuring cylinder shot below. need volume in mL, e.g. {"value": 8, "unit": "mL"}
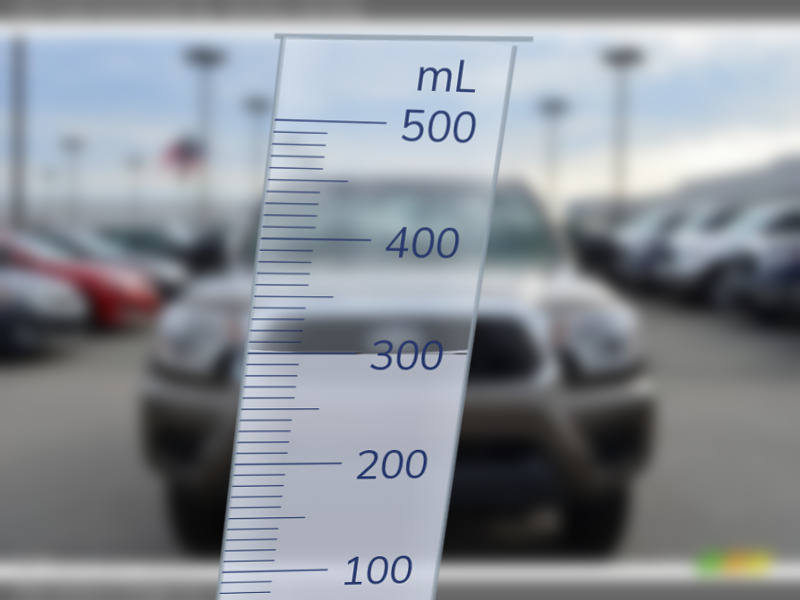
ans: {"value": 300, "unit": "mL"}
